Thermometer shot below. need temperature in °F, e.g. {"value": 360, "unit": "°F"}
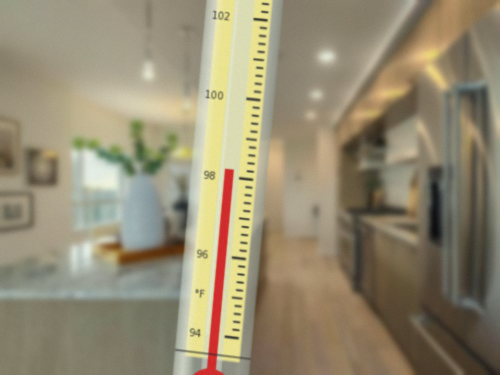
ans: {"value": 98.2, "unit": "°F"}
